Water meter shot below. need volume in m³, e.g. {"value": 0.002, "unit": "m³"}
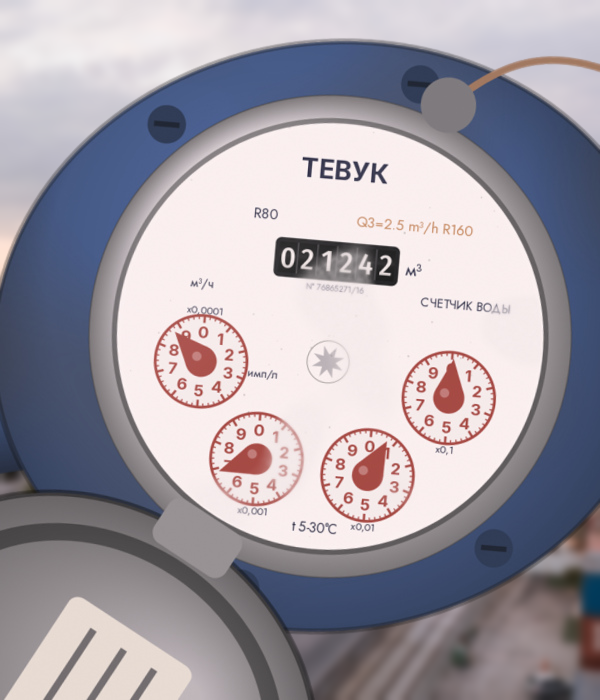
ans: {"value": 21242.0068, "unit": "m³"}
